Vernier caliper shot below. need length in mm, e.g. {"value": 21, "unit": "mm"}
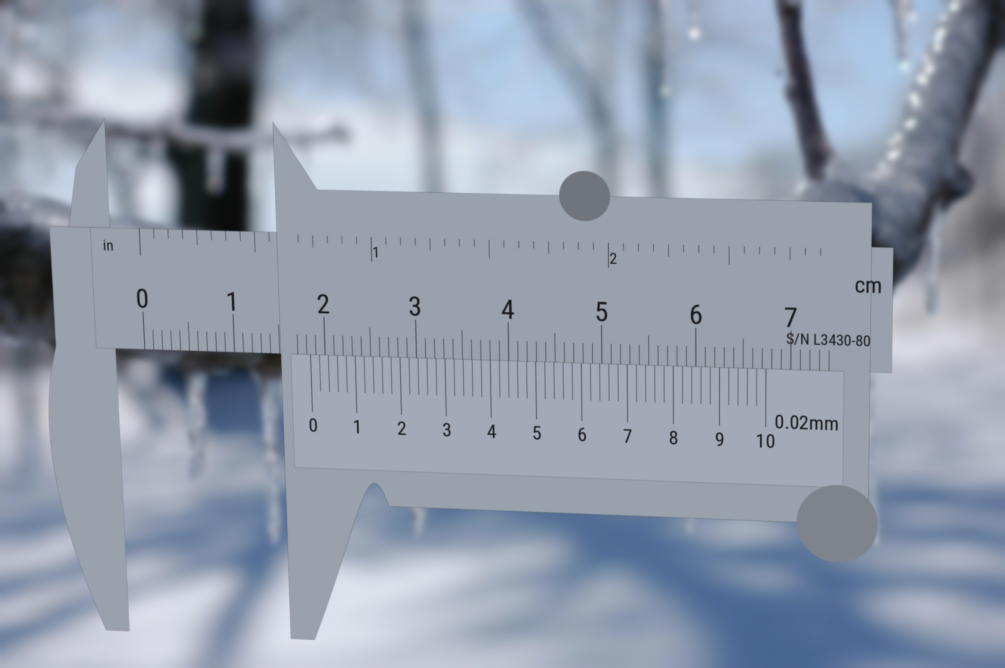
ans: {"value": 18.4, "unit": "mm"}
